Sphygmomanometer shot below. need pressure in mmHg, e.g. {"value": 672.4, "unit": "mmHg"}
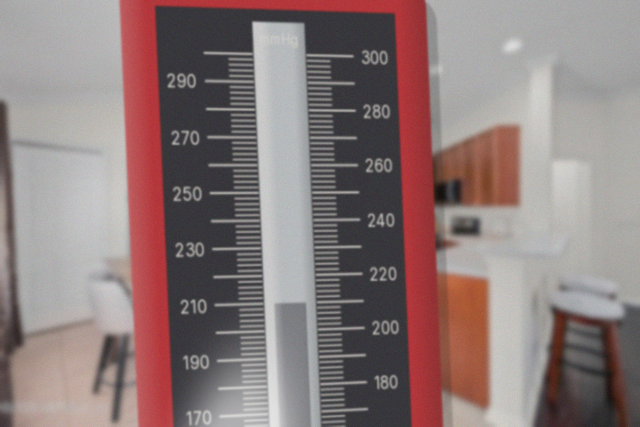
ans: {"value": 210, "unit": "mmHg"}
